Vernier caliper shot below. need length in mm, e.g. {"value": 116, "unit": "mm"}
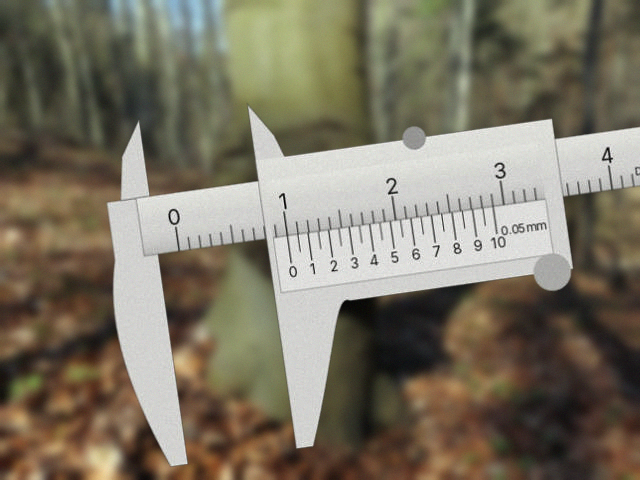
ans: {"value": 10.0, "unit": "mm"}
